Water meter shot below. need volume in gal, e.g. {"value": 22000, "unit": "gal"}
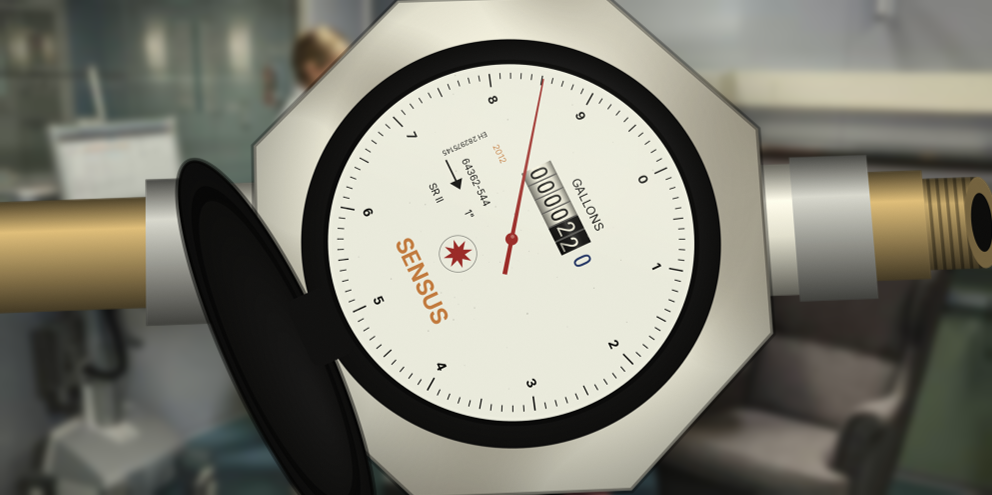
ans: {"value": 218.5, "unit": "gal"}
